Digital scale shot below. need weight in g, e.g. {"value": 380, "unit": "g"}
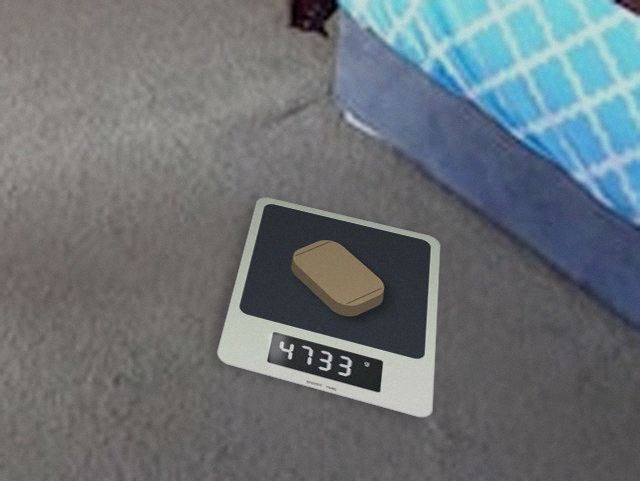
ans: {"value": 4733, "unit": "g"}
